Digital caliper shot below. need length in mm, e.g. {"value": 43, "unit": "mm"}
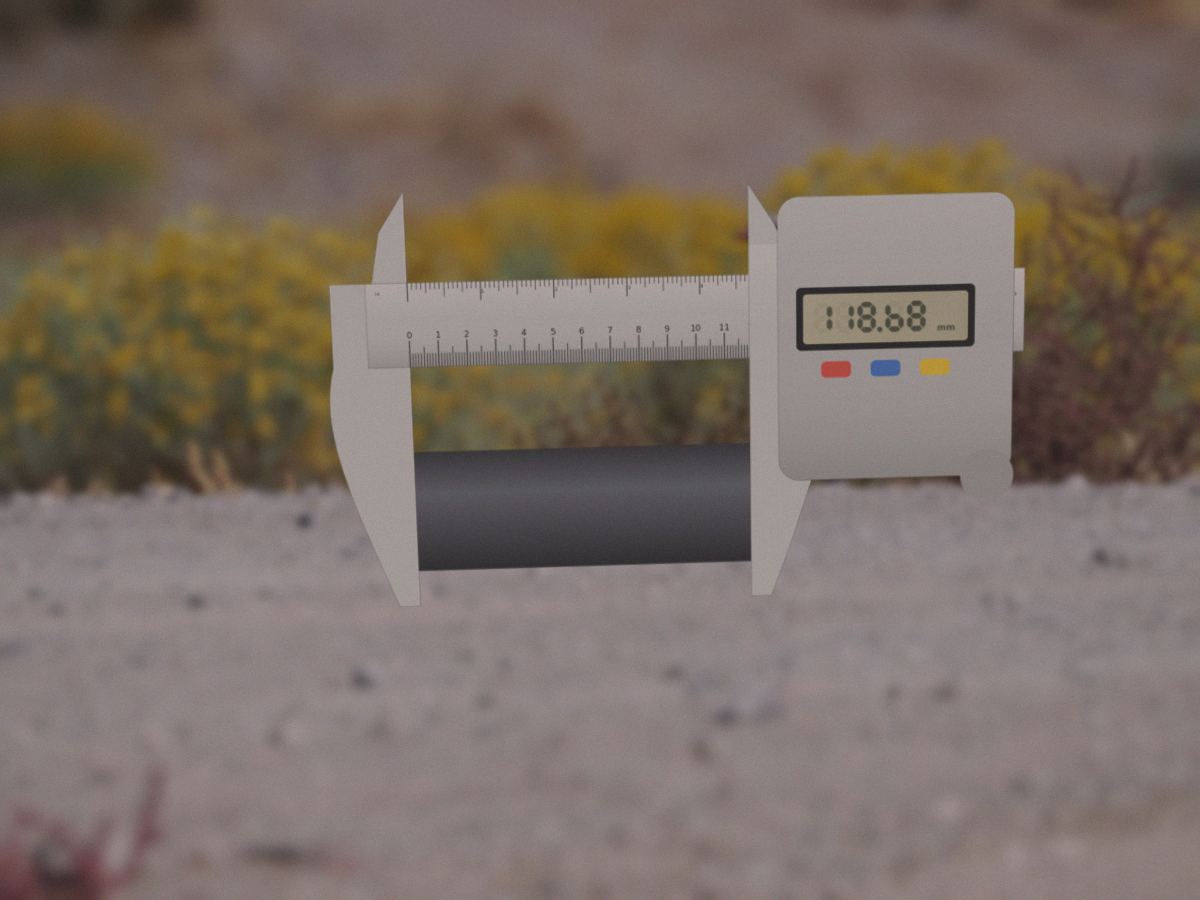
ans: {"value": 118.68, "unit": "mm"}
